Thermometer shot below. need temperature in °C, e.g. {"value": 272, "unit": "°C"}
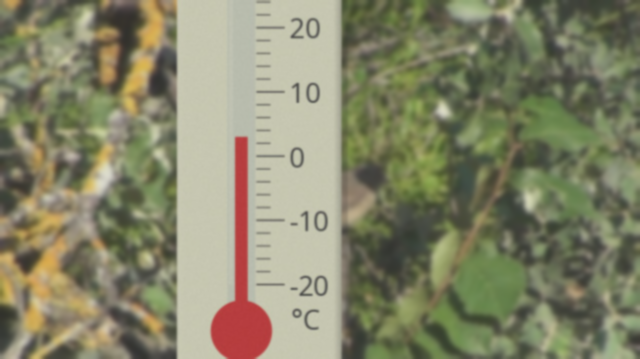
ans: {"value": 3, "unit": "°C"}
